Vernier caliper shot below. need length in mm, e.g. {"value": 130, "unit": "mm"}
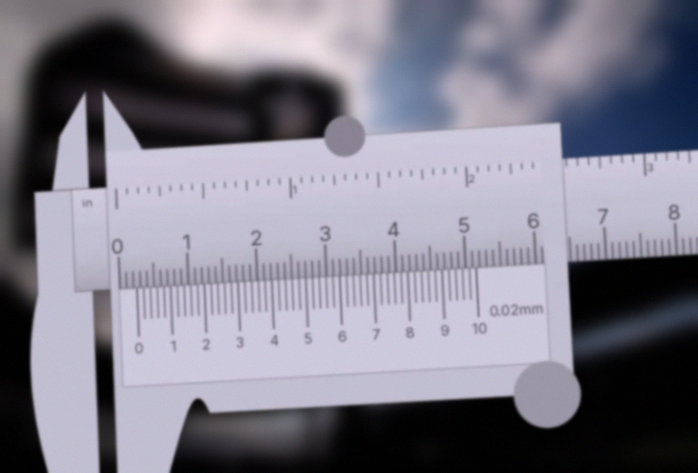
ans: {"value": 2.5, "unit": "mm"}
